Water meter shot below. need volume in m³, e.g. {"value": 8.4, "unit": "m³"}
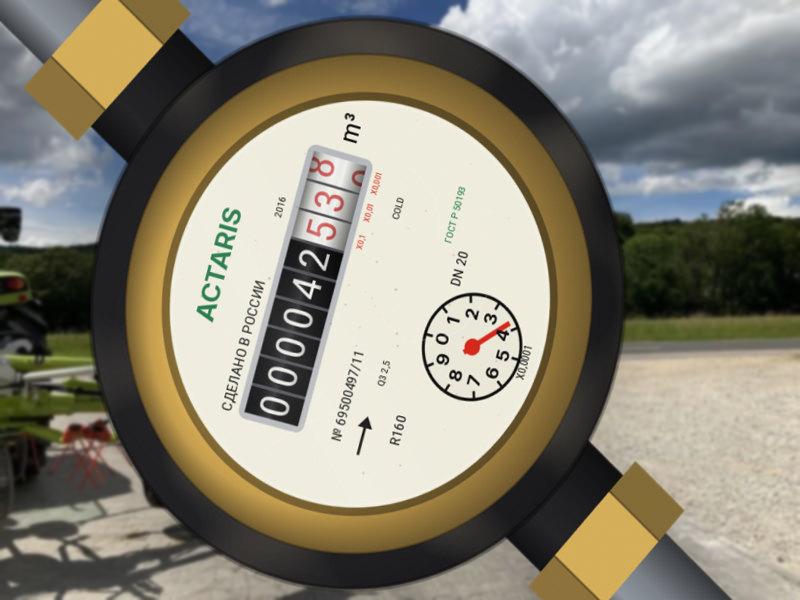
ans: {"value": 42.5383, "unit": "m³"}
